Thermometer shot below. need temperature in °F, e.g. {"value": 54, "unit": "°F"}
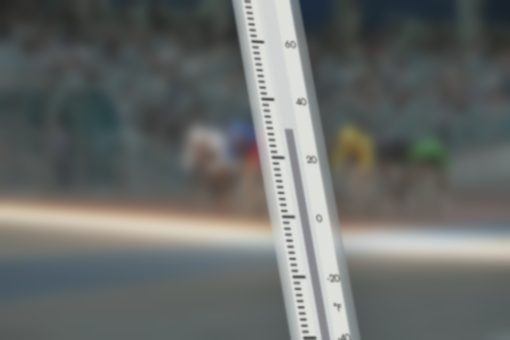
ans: {"value": 30, "unit": "°F"}
